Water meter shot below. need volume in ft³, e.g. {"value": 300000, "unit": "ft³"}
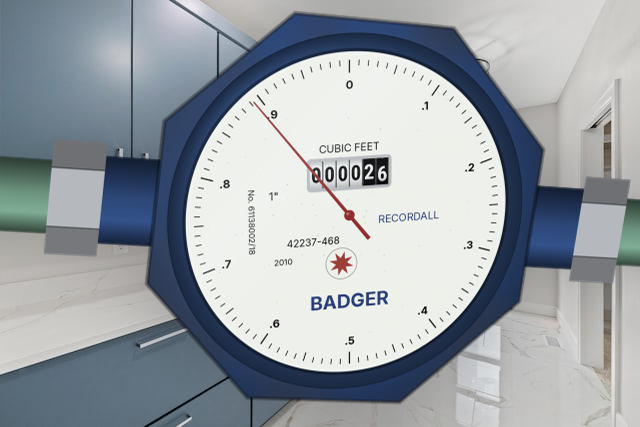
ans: {"value": 25.89, "unit": "ft³"}
